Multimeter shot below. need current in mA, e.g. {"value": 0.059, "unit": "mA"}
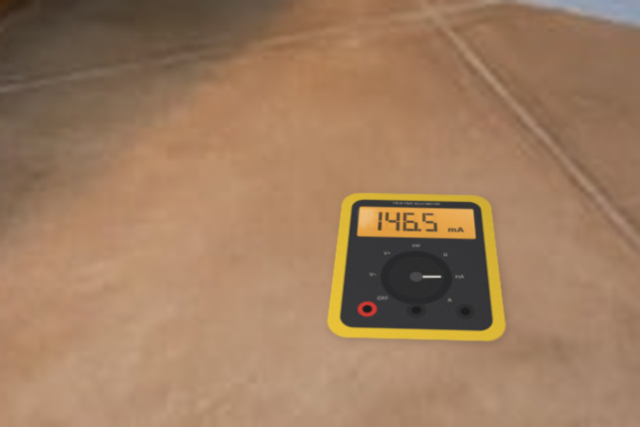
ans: {"value": 146.5, "unit": "mA"}
